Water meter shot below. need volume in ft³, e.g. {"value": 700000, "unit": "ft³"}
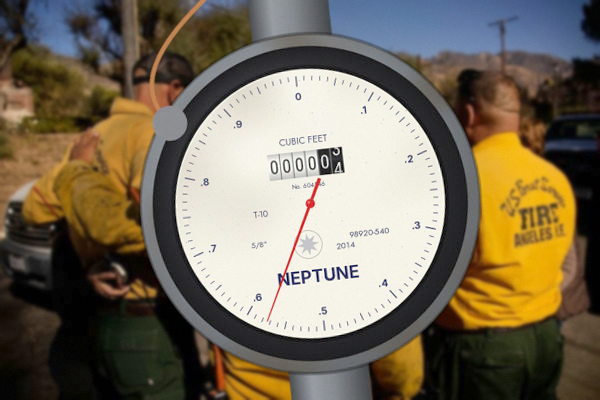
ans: {"value": 3.57, "unit": "ft³"}
